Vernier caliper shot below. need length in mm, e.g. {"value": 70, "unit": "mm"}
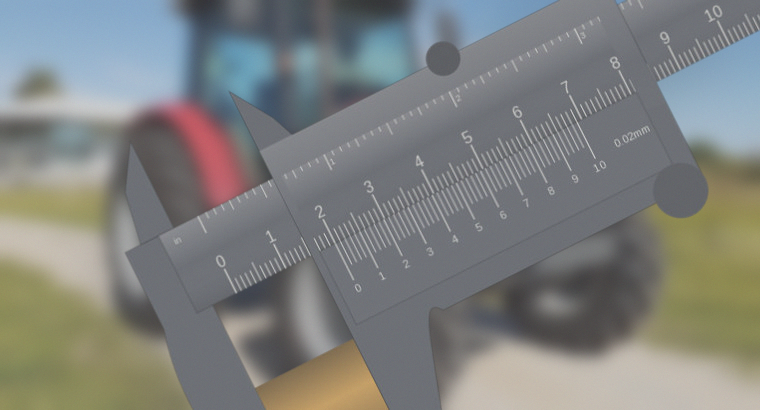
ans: {"value": 20.0, "unit": "mm"}
